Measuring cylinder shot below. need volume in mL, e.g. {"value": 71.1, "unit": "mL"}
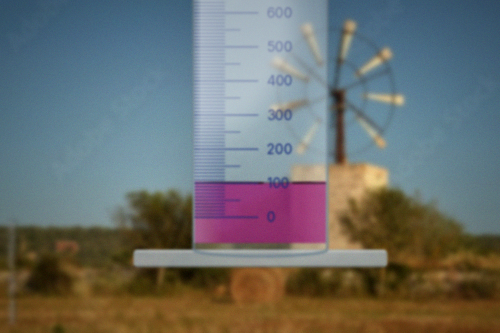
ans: {"value": 100, "unit": "mL"}
